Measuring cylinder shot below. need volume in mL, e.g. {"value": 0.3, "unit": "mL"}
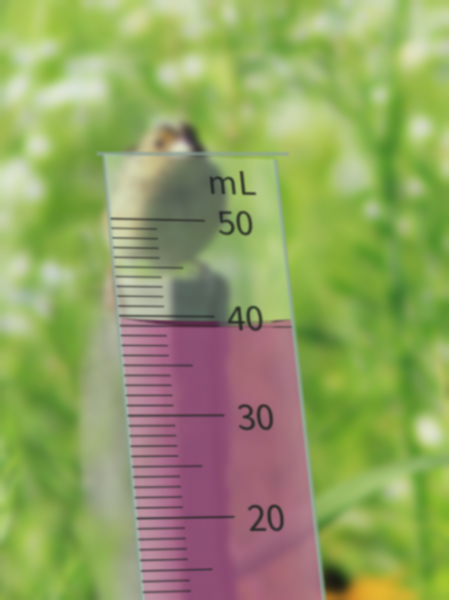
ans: {"value": 39, "unit": "mL"}
